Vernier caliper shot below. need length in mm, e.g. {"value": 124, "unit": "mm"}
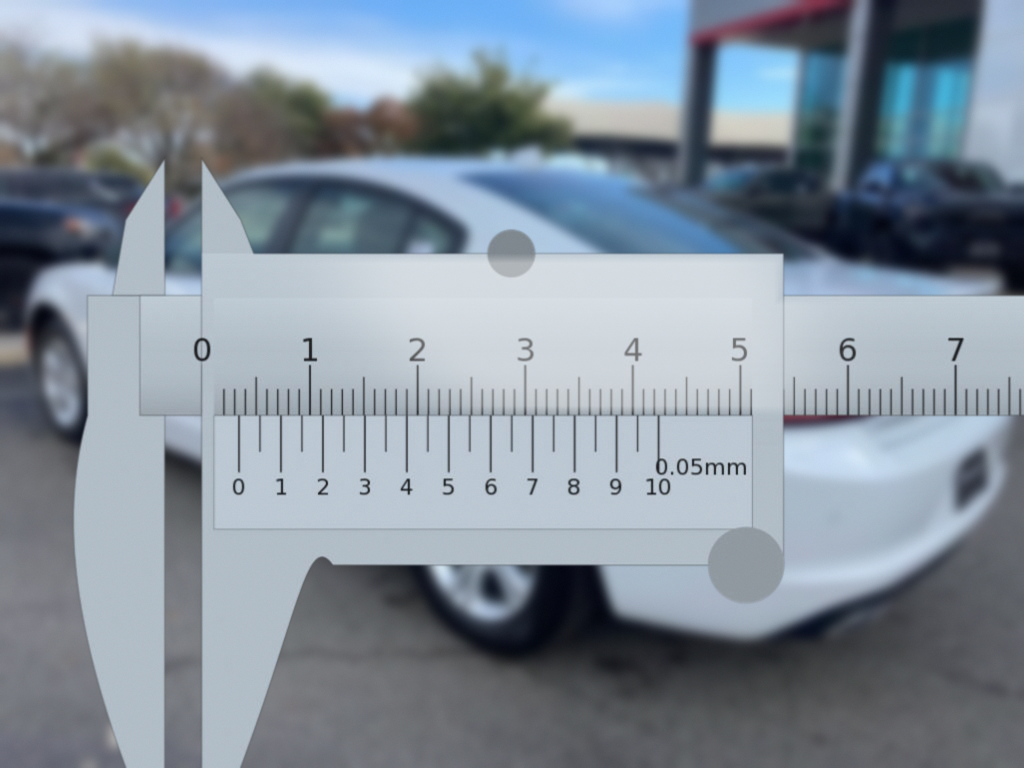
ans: {"value": 3.4, "unit": "mm"}
